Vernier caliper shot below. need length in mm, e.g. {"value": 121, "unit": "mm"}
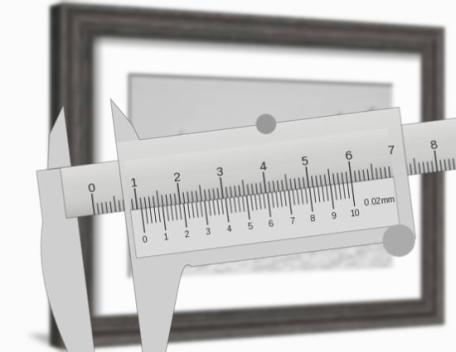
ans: {"value": 11.0, "unit": "mm"}
